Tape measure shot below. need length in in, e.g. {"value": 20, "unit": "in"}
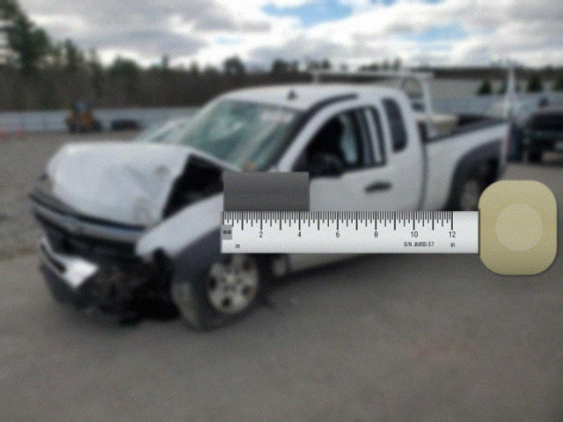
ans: {"value": 4.5, "unit": "in"}
